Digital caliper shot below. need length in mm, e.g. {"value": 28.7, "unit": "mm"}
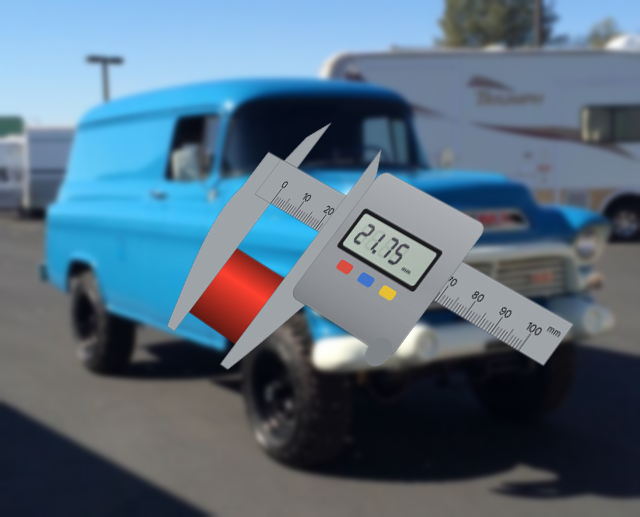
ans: {"value": 21.75, "unit": "mm"}
